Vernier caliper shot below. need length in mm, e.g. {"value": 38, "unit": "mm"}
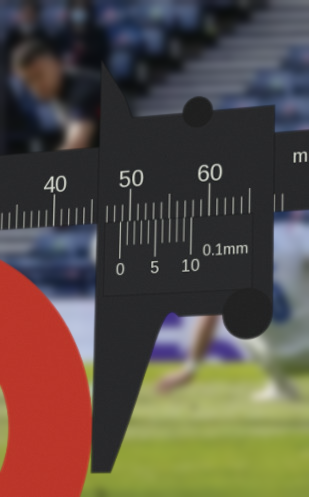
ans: {"value": 48.8, "unit": "mm"}
